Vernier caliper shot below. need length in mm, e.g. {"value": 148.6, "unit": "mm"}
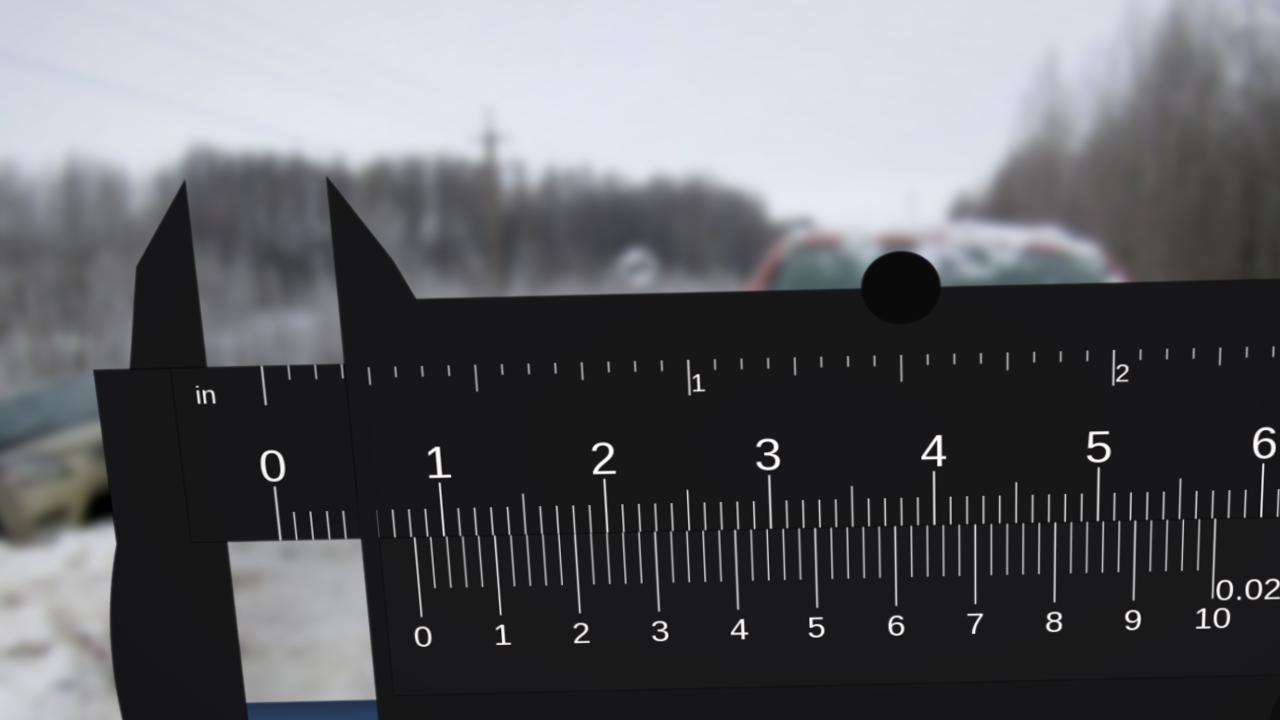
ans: {"value": 8.2, "unit": "mm"}
